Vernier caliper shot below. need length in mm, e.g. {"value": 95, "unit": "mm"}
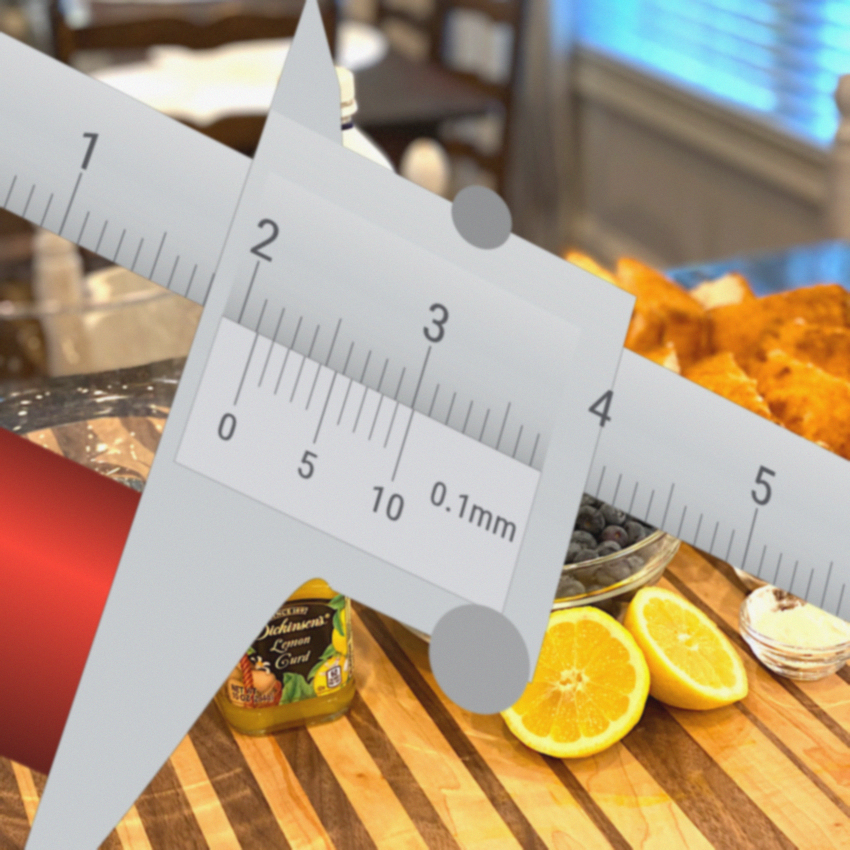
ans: {"value": 21.1, "unit": "mm"}
